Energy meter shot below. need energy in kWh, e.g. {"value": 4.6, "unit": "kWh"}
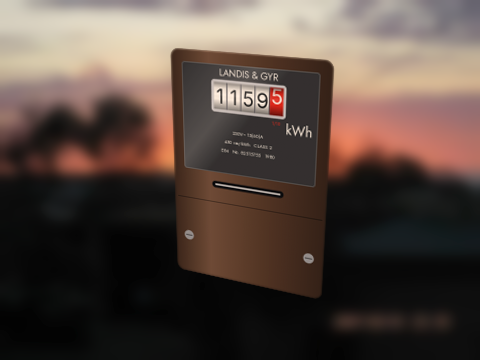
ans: {"value": 1159.5, "unit": "kWh"}
